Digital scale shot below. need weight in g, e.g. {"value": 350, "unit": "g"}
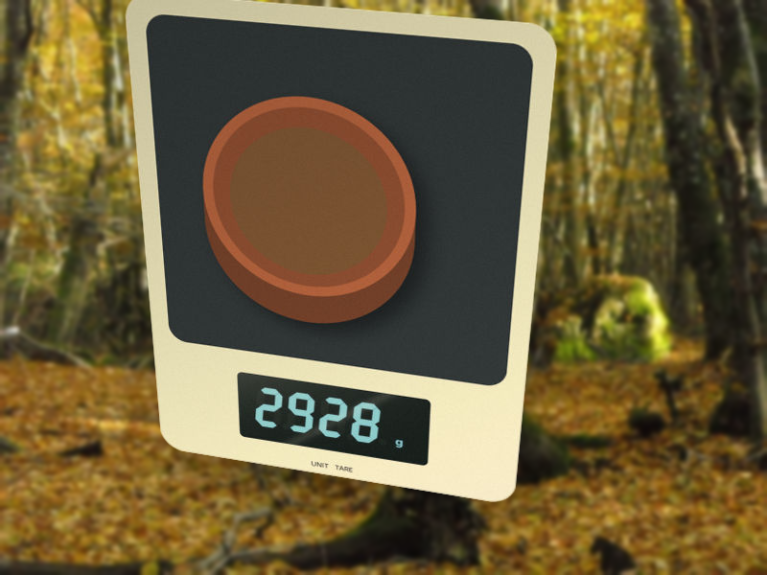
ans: {"value": 2928, "unit": "g"}
